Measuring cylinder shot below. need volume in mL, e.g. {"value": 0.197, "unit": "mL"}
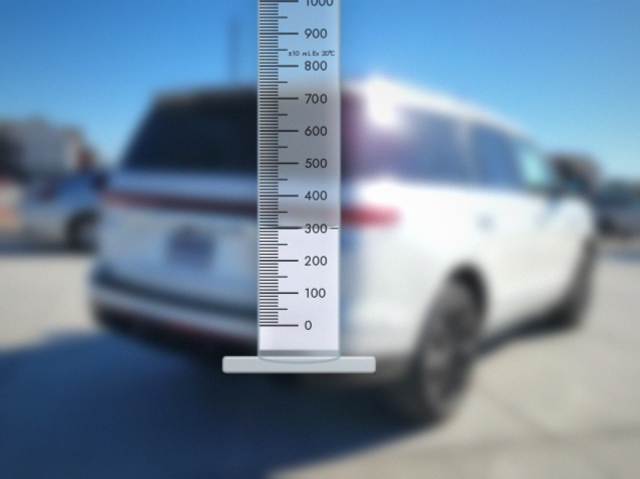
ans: {"value": 300, "unit": "mL"}
